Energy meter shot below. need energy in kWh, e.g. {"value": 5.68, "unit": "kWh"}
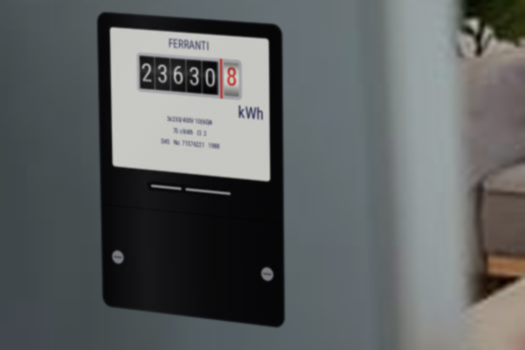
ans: {"value": 23630.8, "unit": "kWh"}
